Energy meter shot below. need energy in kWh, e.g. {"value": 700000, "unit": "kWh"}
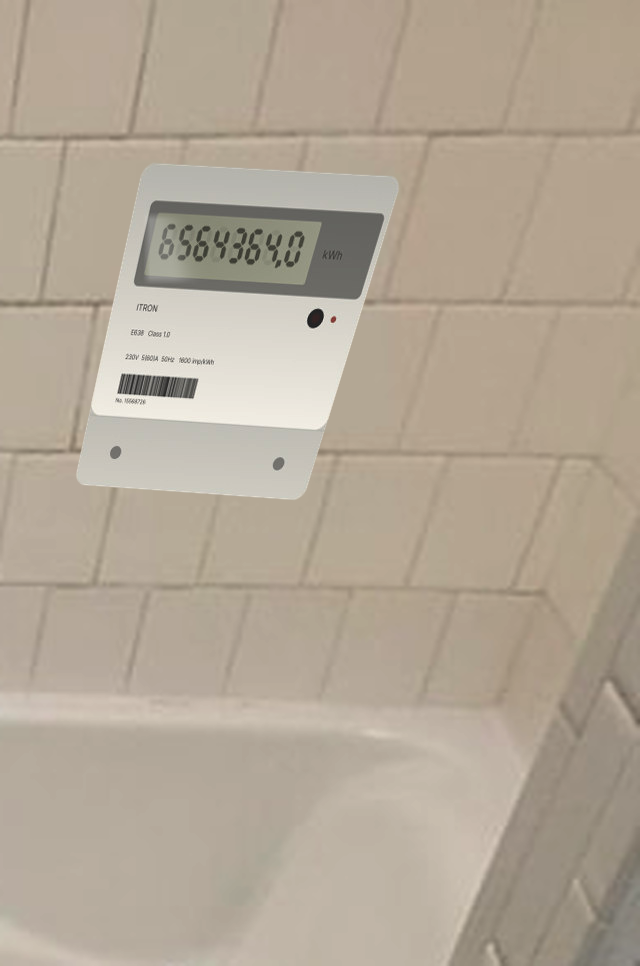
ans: {"value": 6564364.0, "unit": "kWh"}
